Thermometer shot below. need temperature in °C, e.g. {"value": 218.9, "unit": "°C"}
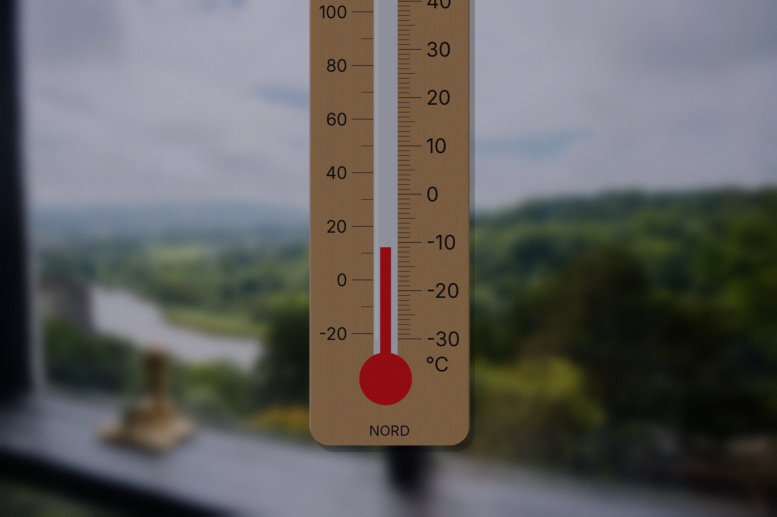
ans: {"value": -11, "unit": "°C"}
